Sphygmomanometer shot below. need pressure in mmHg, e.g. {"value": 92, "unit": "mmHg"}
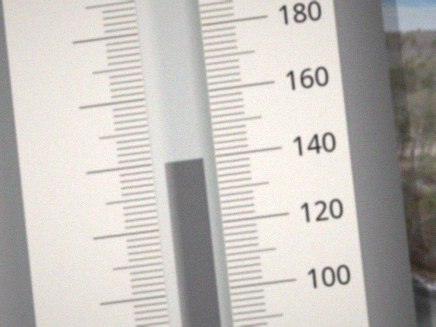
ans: {"value": 140, "unit": "mmHg"}
